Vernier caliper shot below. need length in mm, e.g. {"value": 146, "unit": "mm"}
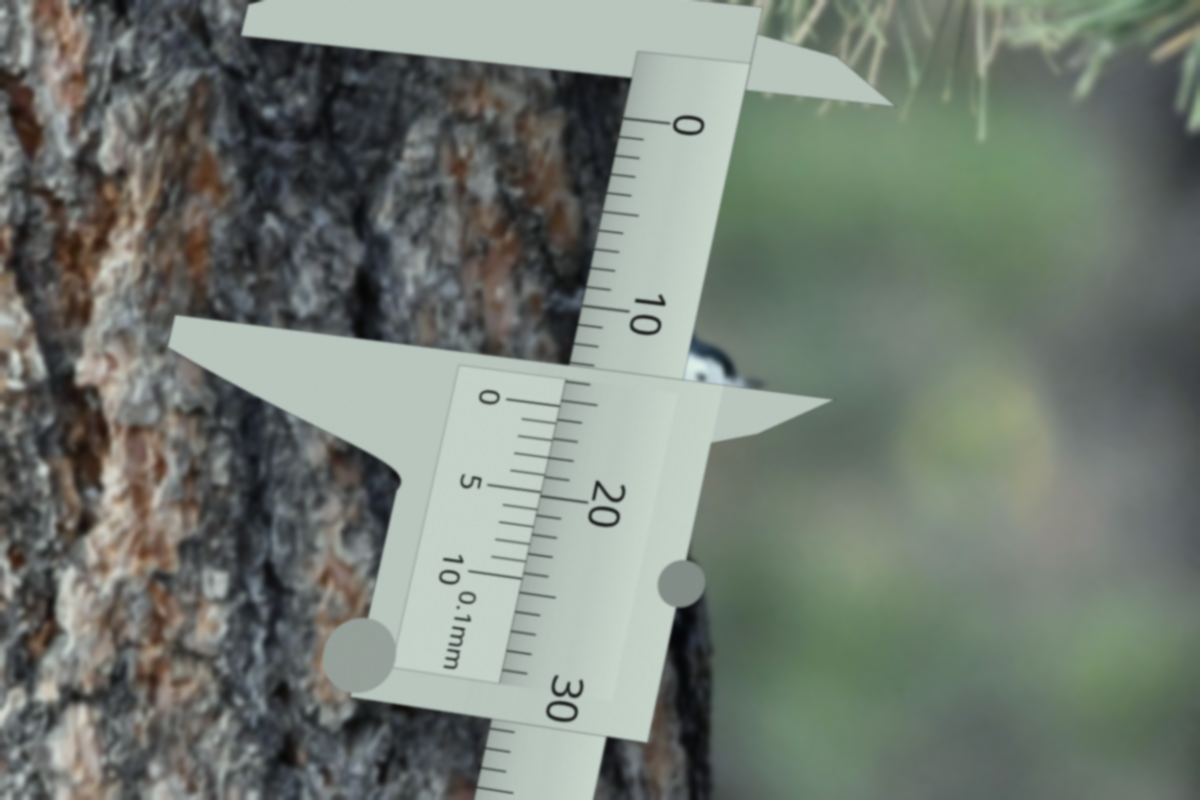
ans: {"value": 15.3, "unit": "mm"}
